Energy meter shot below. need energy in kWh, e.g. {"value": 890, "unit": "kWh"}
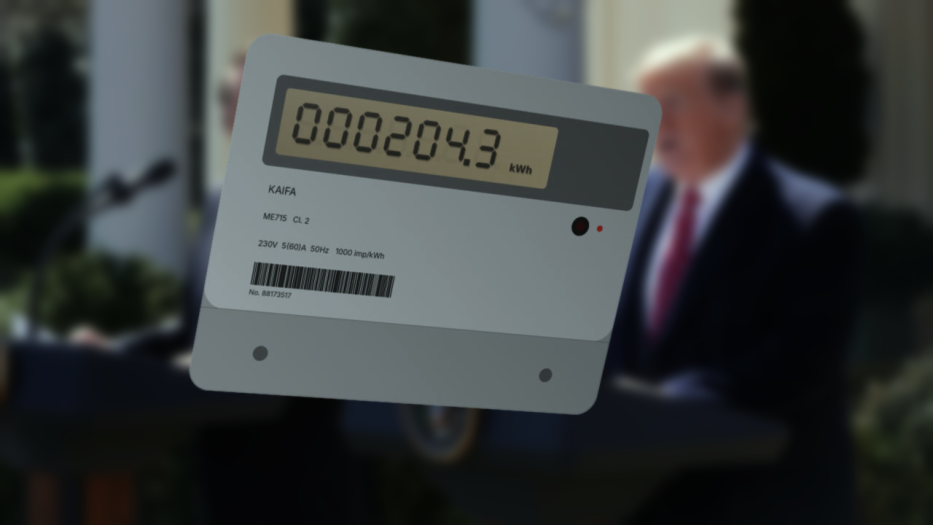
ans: {"value": 204.3, "unit": "kWh"}
